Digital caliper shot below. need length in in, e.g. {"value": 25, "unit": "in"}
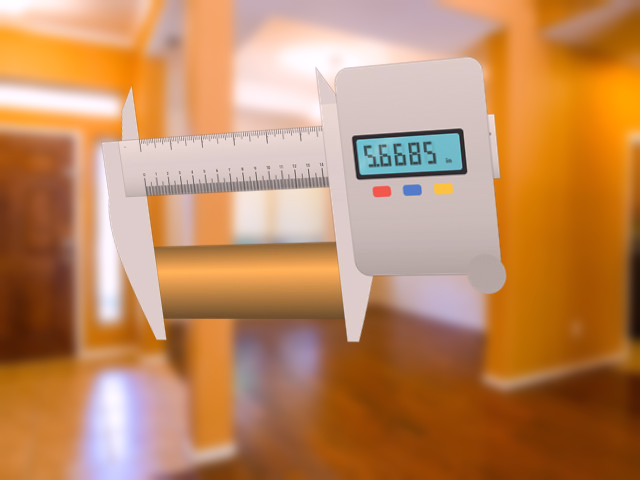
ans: {"value": 5.6685, "unit": "in"}
